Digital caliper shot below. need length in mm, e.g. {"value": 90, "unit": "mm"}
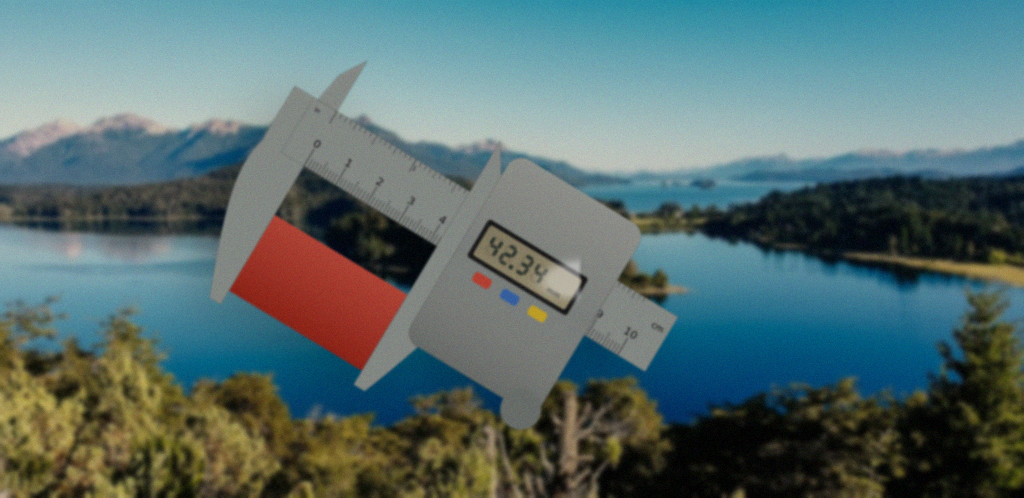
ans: {"value": 42.34, "unit": "mm"}
